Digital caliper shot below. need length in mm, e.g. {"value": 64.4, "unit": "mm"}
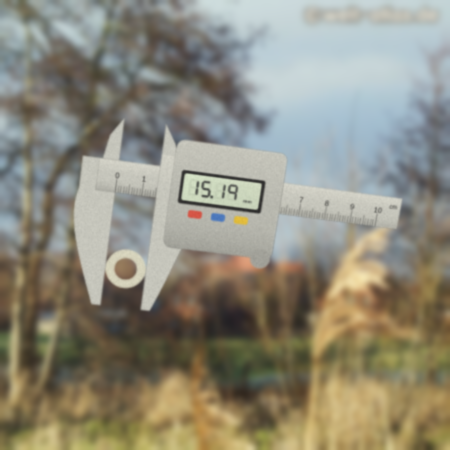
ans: {"value": 15.19, "unit": "mm"}
